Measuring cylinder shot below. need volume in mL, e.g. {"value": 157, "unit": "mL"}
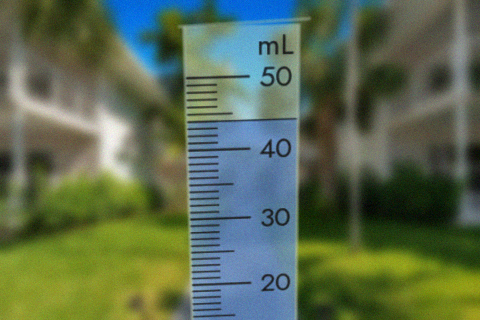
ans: {"value": 44, "unit": "mL"}
